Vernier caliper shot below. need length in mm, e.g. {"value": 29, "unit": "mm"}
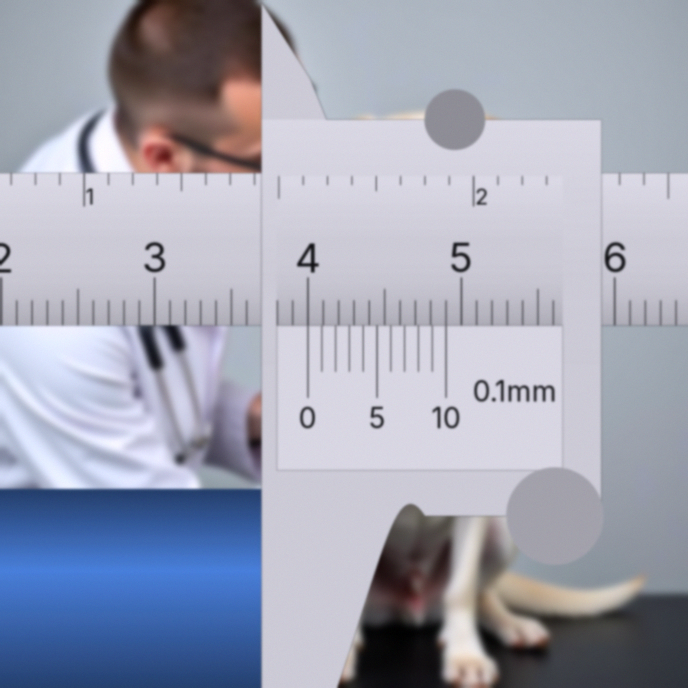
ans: {"value": 40.0, "unit": "mm"}
